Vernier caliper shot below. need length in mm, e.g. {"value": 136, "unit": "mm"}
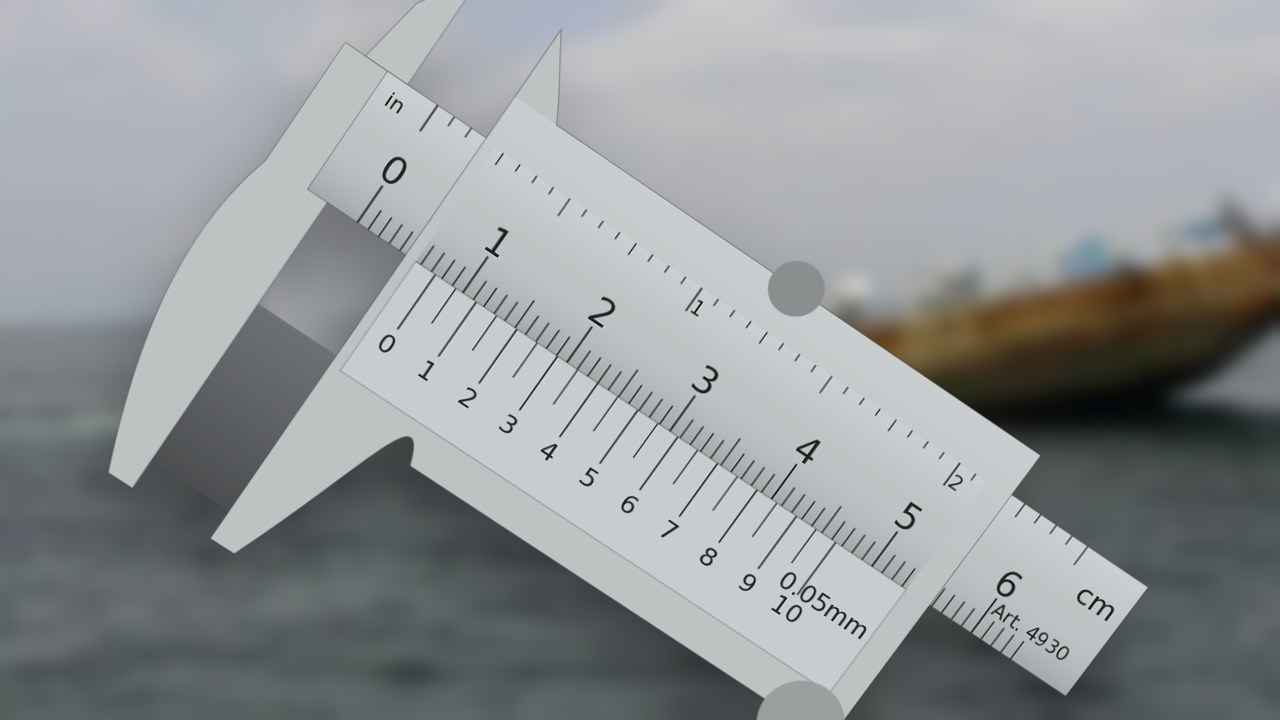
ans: {"value": 7.4, "unit": "mm"}
